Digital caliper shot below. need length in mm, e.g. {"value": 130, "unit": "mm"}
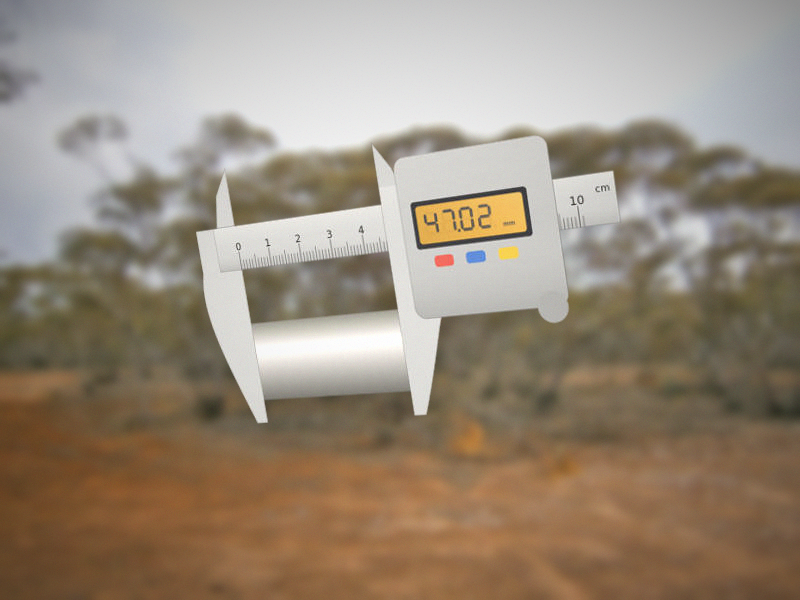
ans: {"value": 47.02, "unit": "mm"}
